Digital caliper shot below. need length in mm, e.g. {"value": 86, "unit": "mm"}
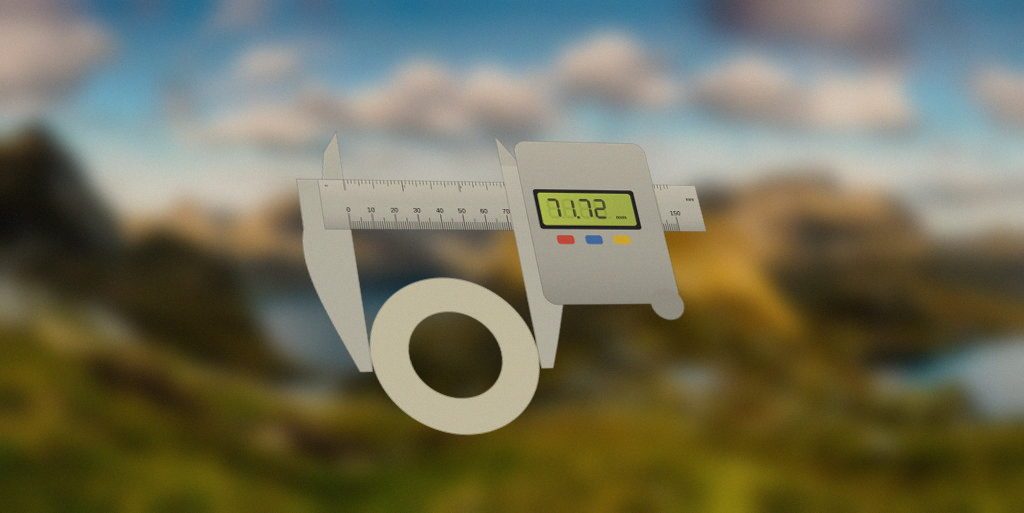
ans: {"value": 71.72, "unit": "mm"}
